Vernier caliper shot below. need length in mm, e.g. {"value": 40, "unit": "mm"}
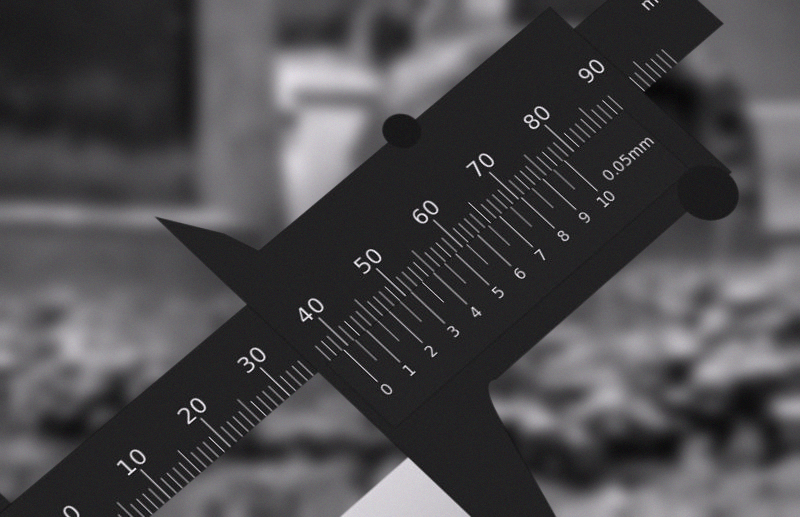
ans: {"value": 39.2, "unit": "mm"}
